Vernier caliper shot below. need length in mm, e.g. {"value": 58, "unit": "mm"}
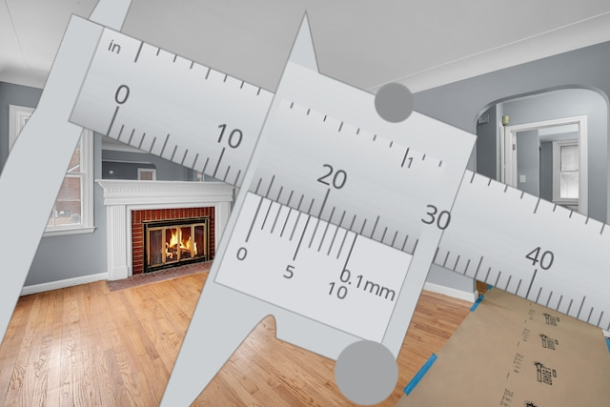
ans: {"value": 14.7, "unit": "mm"}
